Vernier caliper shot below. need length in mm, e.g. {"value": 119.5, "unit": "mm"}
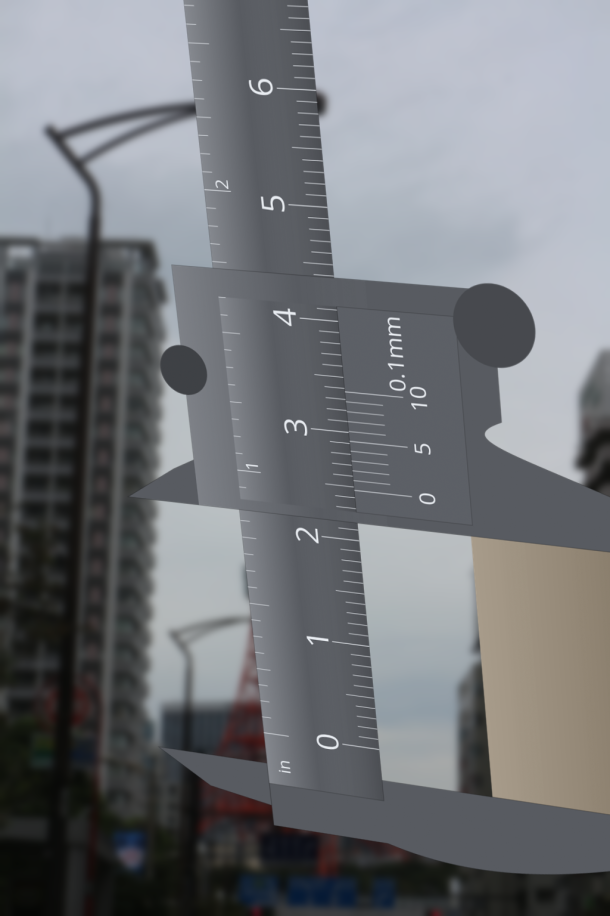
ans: {"value": 24.7, "unit": "mm"}
